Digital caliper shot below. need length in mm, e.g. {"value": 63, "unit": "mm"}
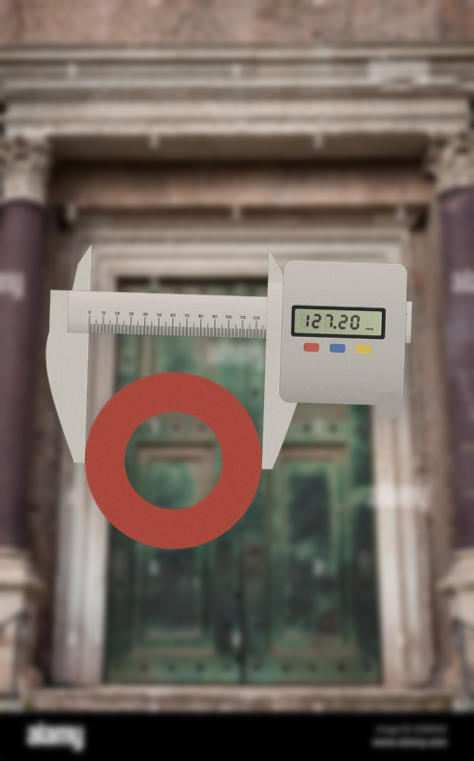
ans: {"value": 127.20, "unit": "mm"}
